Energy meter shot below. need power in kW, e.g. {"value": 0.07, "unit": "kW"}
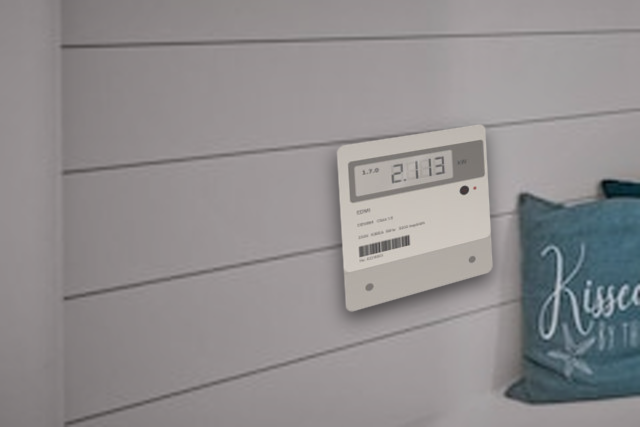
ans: {"value": 2.113, "unit": "kW"}
